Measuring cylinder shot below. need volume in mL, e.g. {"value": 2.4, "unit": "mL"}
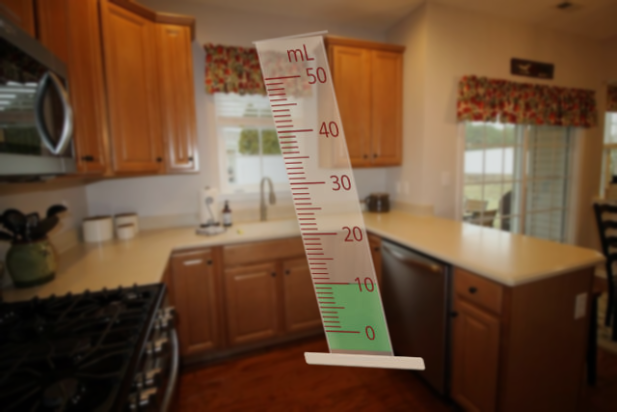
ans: {"value": 10, "unit": "mL"}
